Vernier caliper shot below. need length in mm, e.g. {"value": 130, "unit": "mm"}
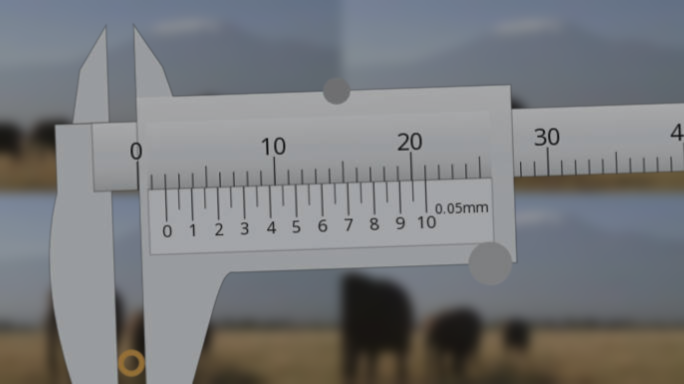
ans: {"value": 2.0, "unit": "mm"}
